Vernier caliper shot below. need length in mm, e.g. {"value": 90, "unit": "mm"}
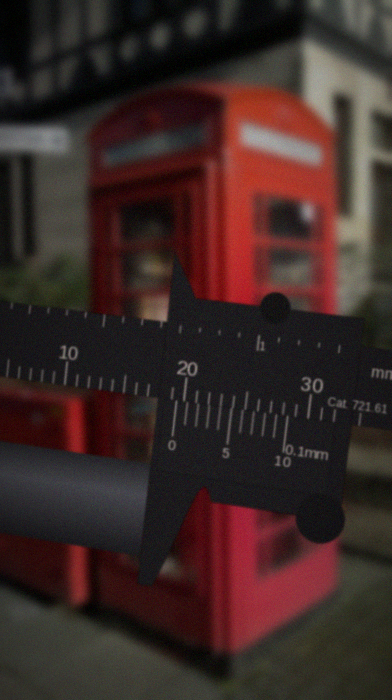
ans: {"value": 19.4, "unit": "mm"}
